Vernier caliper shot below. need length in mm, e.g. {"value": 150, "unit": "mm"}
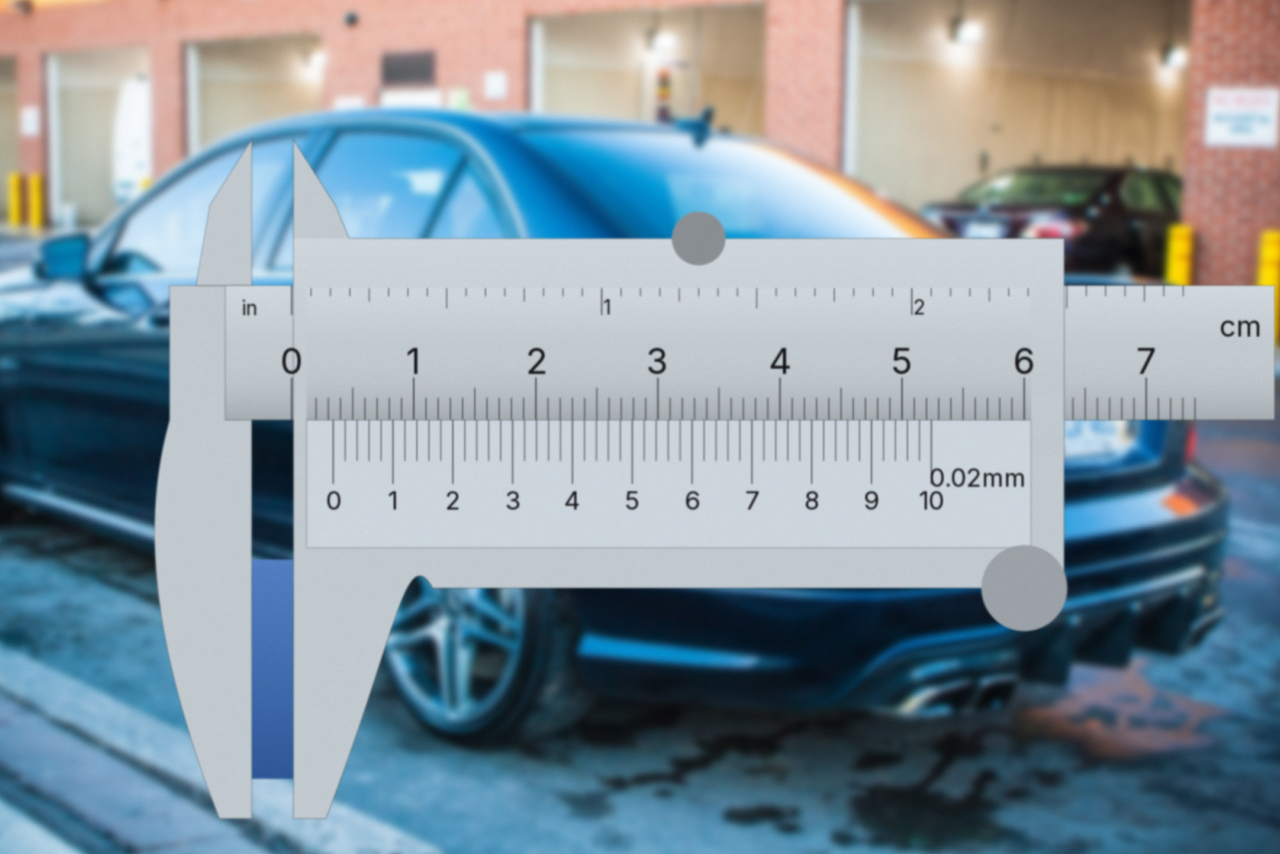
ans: {"value": 3.4, "unit": "mm"}
